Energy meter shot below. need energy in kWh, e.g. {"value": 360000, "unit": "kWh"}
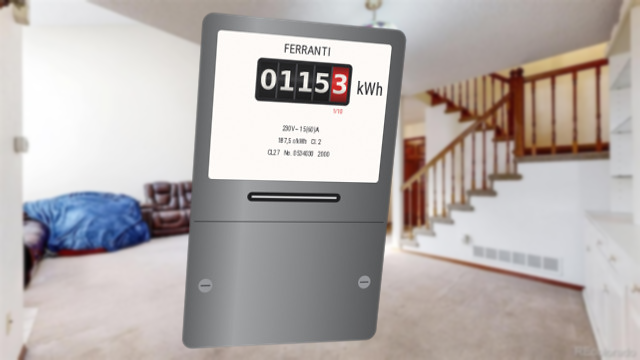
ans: {"value": 115.3, "unit": "kWh"}
